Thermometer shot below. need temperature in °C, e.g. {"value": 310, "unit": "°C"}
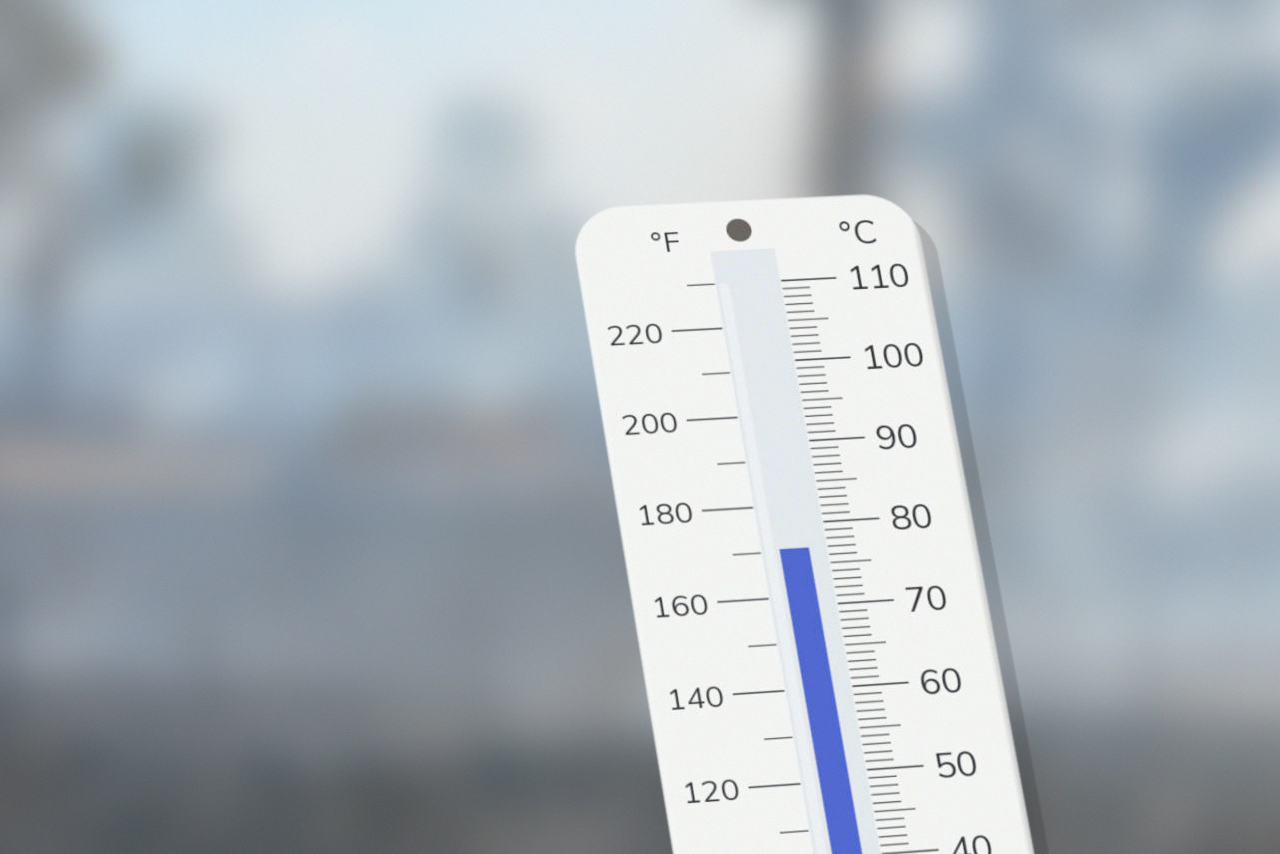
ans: {"value": 77, "unit": "°C"}
